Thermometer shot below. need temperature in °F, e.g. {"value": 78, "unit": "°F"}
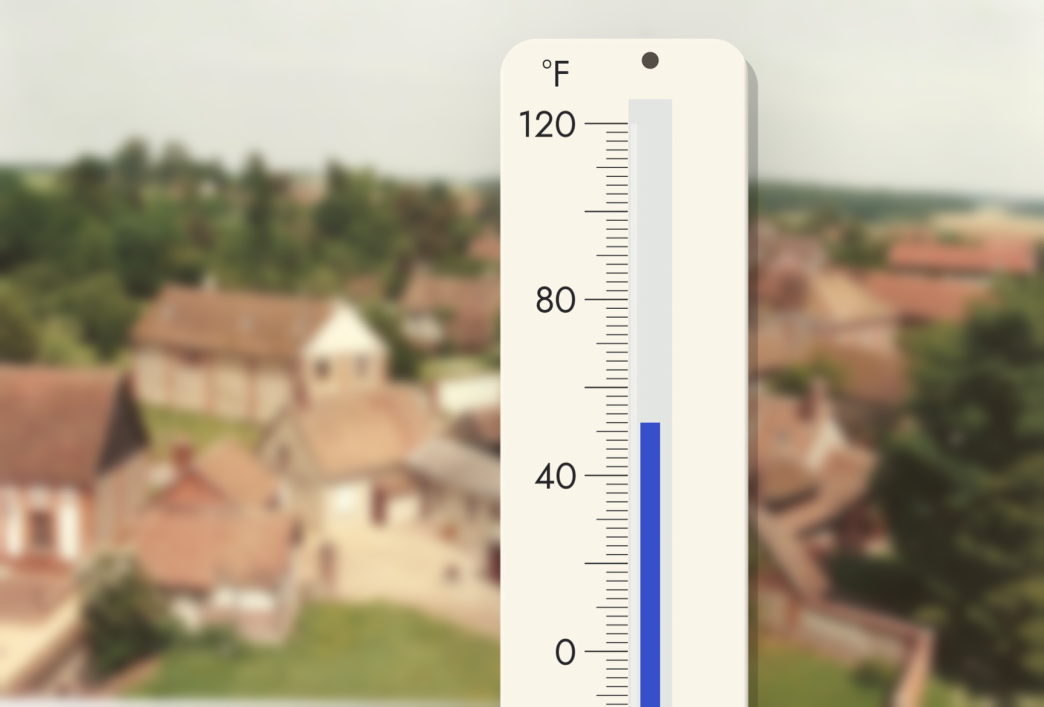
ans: {"value": 52, "unit": "°F"}
